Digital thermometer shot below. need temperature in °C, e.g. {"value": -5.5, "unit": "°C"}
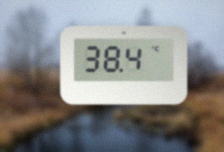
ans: {"value": 38.4, "unit": "°C"}
